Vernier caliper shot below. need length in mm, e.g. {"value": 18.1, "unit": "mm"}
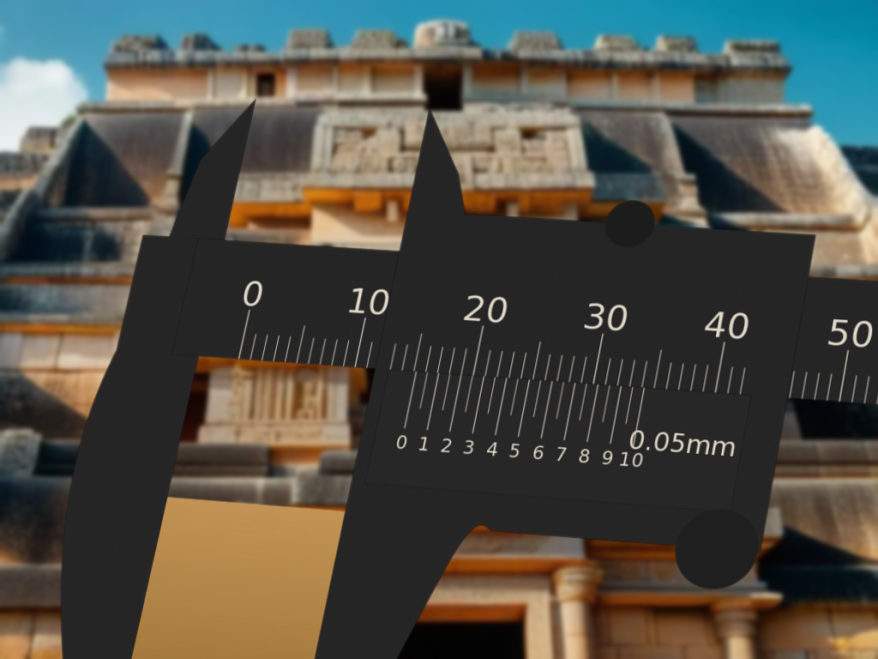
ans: {"value": 15.2, "unit": "mm"}
